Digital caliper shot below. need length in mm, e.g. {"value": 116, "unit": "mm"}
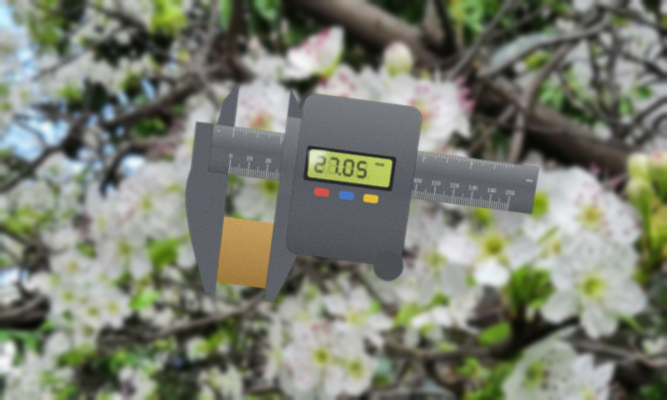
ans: {"value": 27.05, "unit": "mm"}
